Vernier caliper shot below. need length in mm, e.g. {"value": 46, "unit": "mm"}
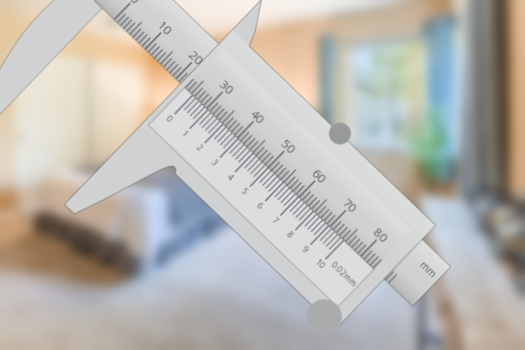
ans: {"value": 25.5, "unit": "mm"}
